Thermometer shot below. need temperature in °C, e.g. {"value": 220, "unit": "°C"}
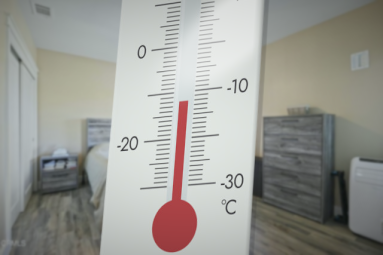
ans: {"value": -12, "unit": "°C"}
